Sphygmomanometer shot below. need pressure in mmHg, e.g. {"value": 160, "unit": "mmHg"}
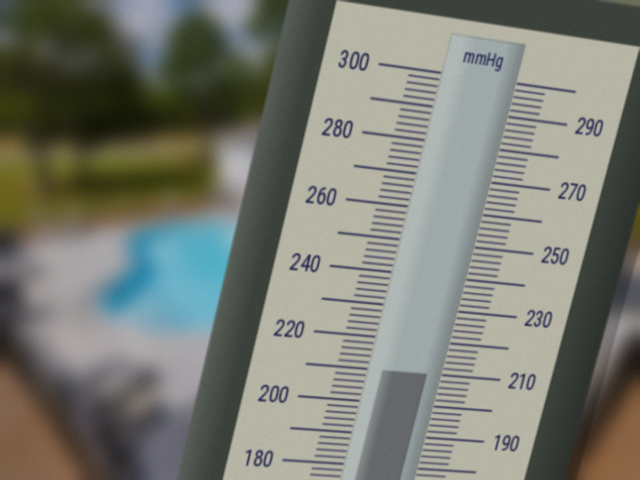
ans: {"value": 210, "unit": "mmHg"}
